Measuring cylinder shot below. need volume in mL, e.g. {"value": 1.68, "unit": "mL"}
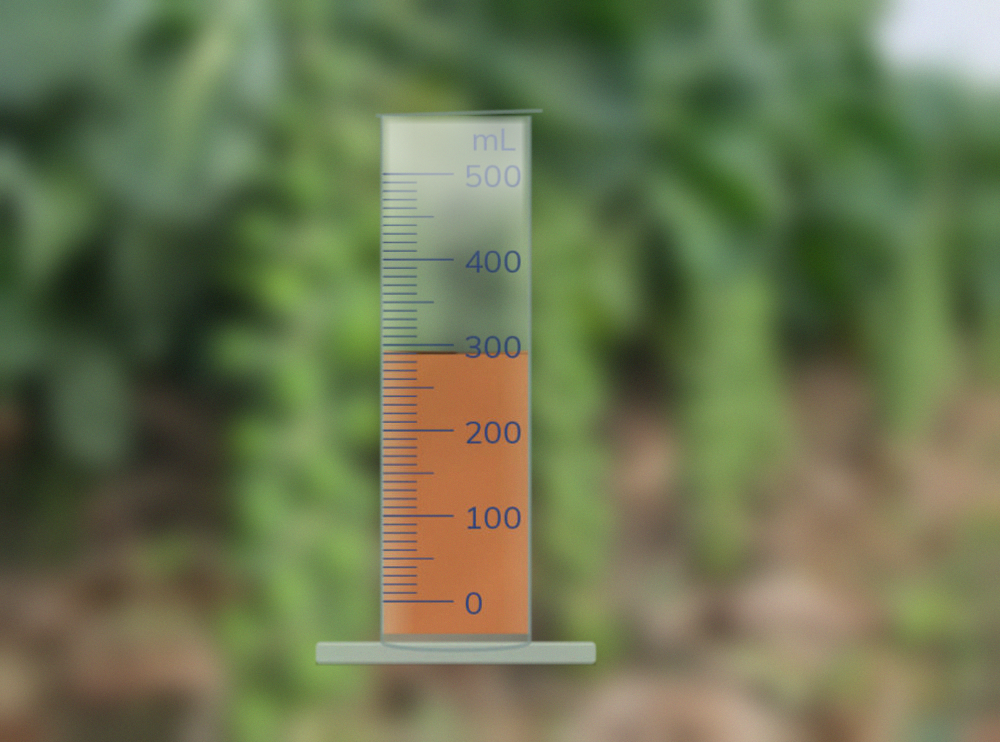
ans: {"value": 290, "unit": "mL"}
